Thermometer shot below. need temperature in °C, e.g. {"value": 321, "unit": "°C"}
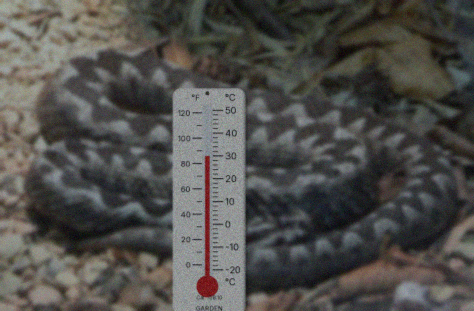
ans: {"value": 30, "unit": "°C"}
